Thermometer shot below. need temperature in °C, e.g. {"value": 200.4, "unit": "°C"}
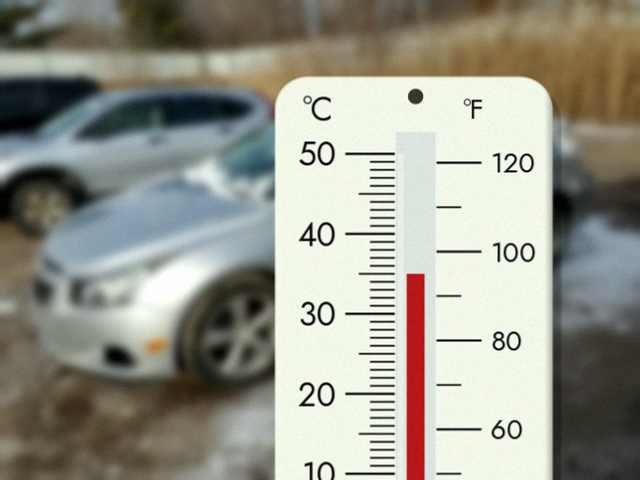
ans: {"value": 35, "unit": "°C"}
